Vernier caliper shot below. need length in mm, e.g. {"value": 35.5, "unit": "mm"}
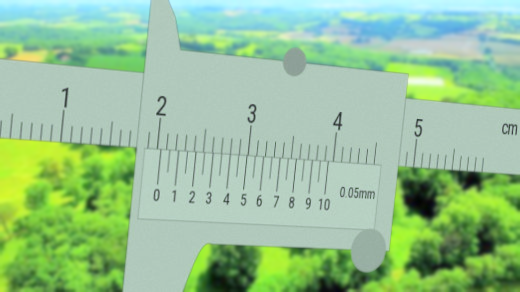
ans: {"value": 20.4, "unit": "mm"}
